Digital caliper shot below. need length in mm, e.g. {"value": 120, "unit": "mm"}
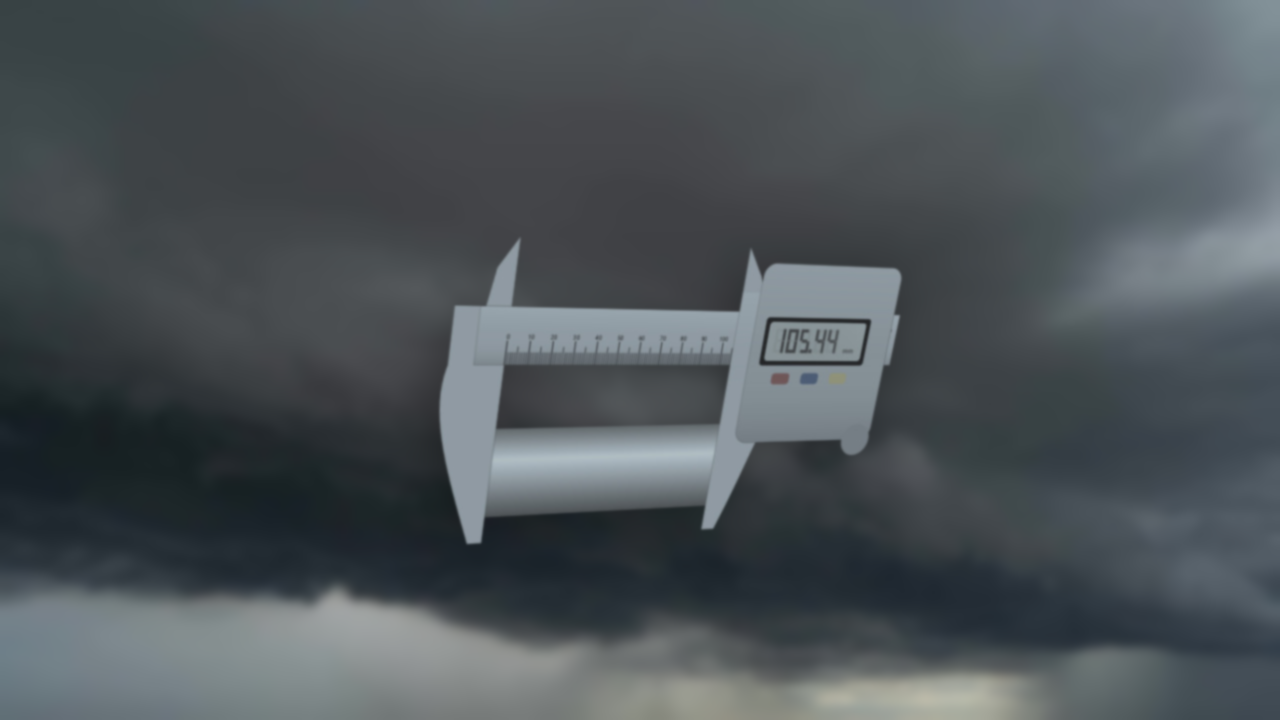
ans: {"value": 105.44, "unit": "mm"}
